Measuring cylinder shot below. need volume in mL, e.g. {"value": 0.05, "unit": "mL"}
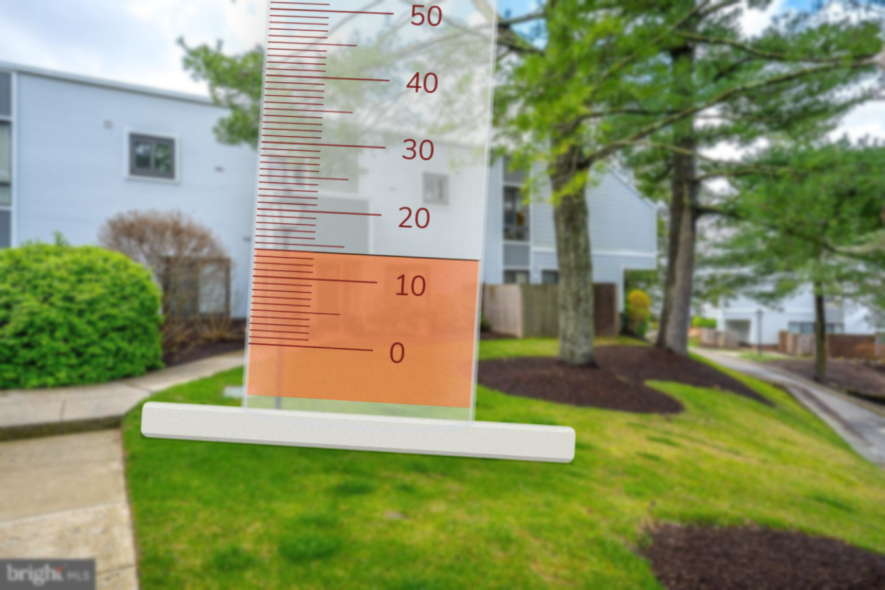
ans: {"value": 14, "unit": "mL"}
